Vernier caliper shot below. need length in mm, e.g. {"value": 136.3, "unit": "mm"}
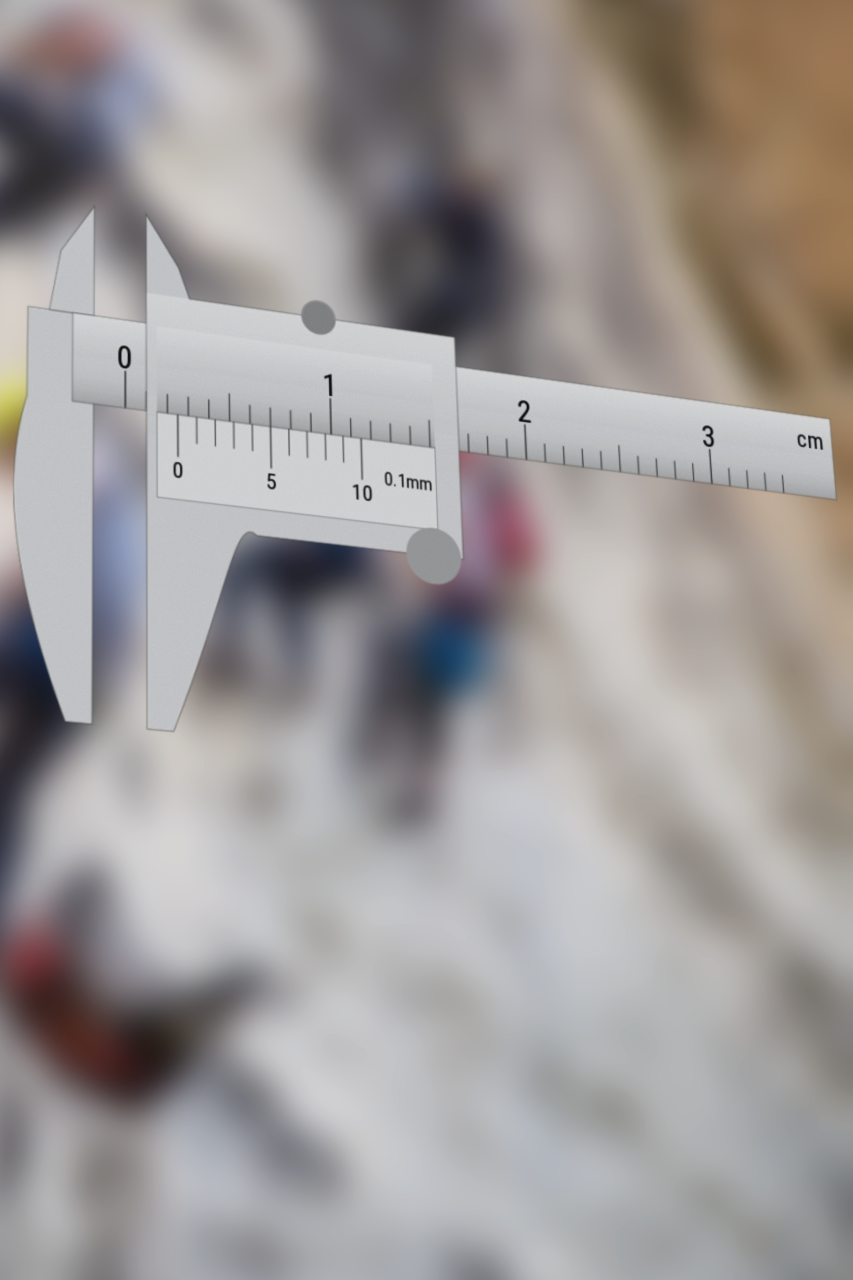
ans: {"value": 2.5, "unit": "mm"}
